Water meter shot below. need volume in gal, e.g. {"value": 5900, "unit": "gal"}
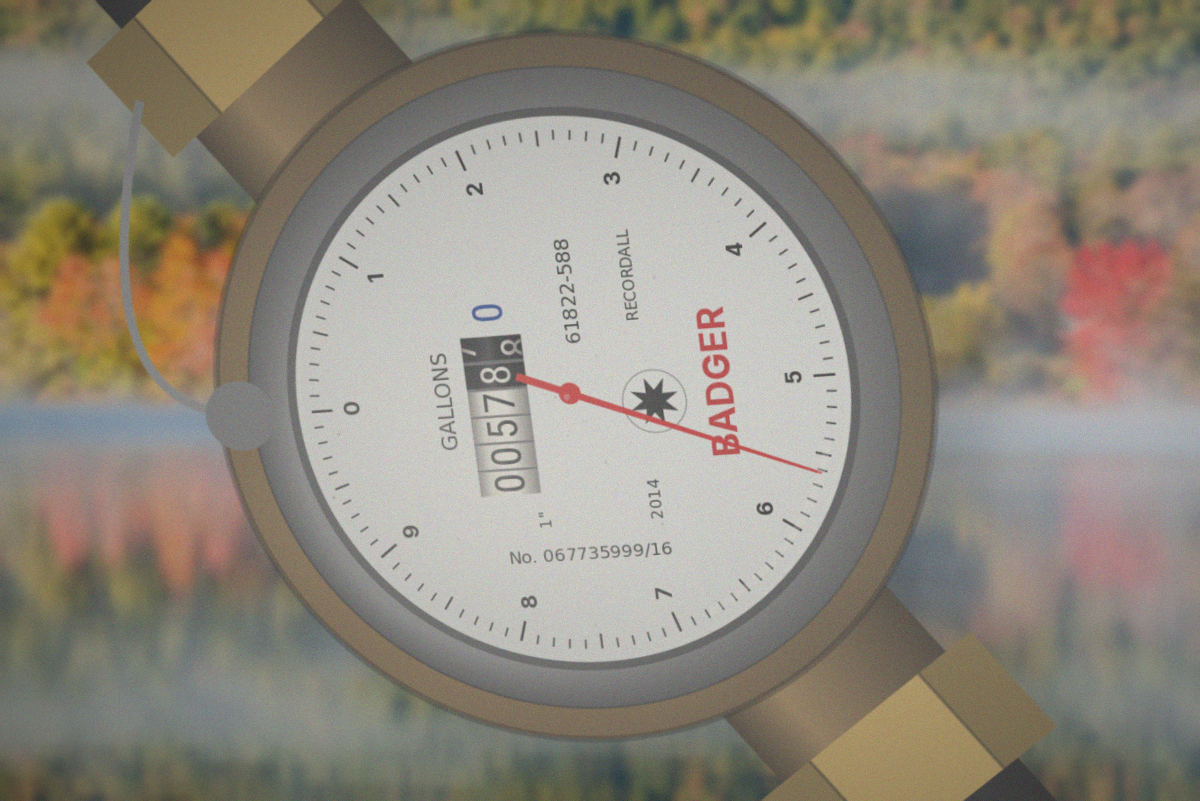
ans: {"value": 57875.6, "unit": "gal"}
